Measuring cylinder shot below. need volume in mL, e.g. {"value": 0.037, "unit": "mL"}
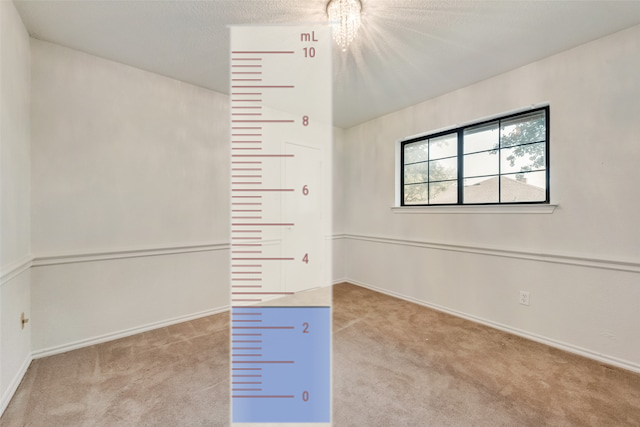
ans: {"value": 2.6, "unit": "mL"}
